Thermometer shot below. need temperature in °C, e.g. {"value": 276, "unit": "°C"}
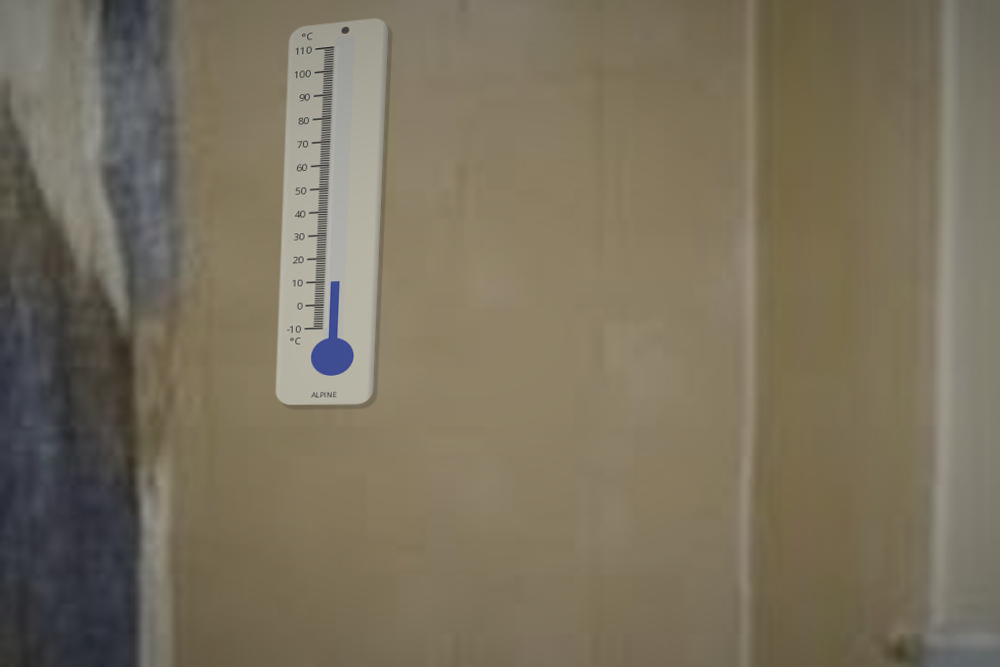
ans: {"value": 10, "unit": "°C"}
